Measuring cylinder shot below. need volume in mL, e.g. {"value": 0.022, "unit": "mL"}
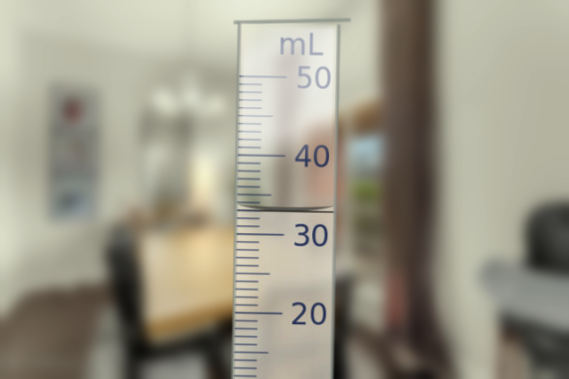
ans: {"value": 33, "unit": "mL"}
